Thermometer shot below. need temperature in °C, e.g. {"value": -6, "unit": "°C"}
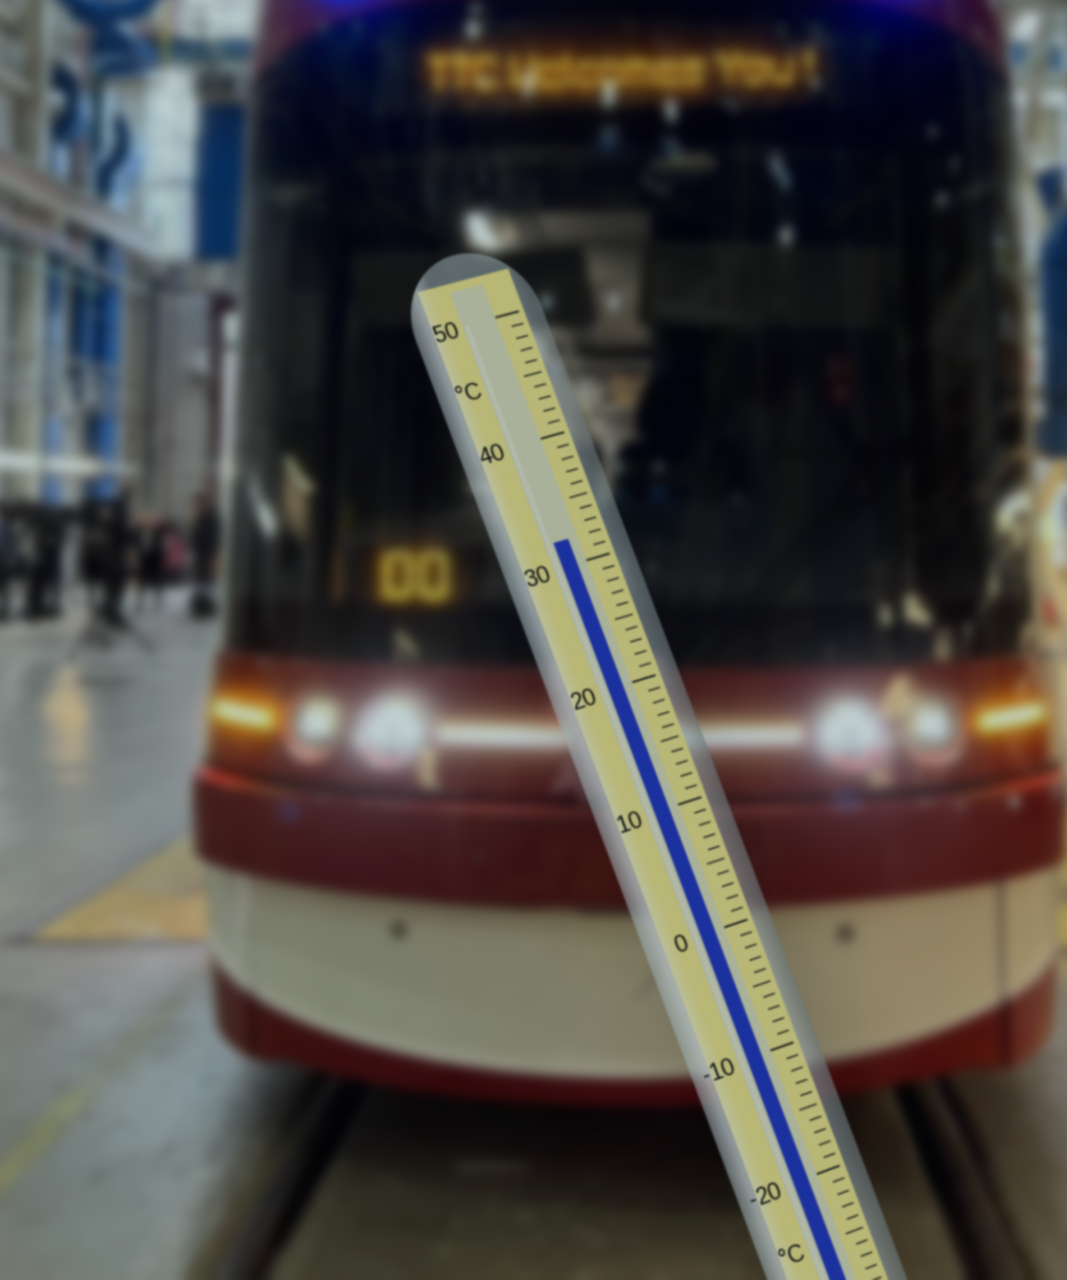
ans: {"value": 32, "unit": "°C"}
